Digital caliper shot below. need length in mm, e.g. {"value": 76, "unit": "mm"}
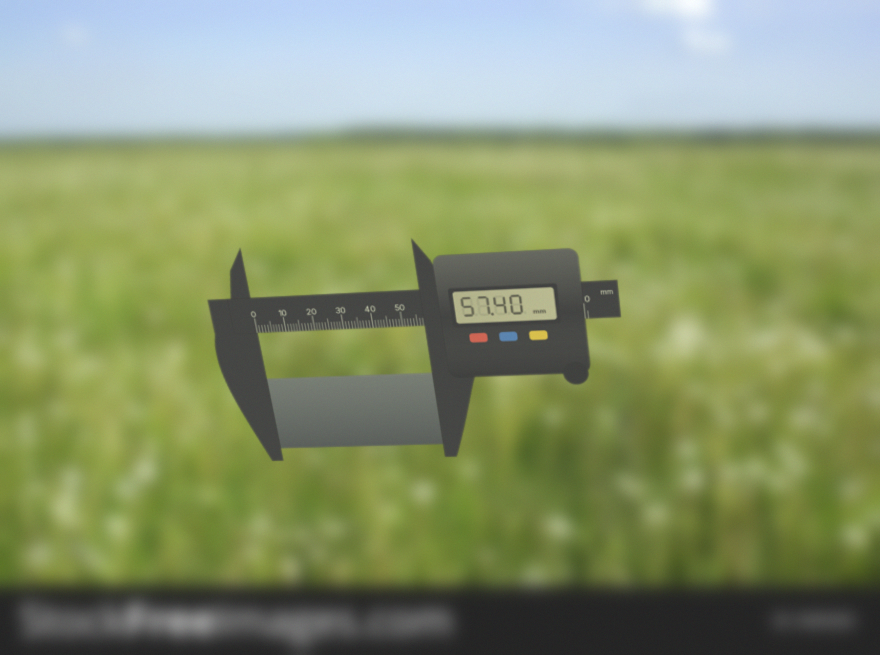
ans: {"value": 57.40, "unit": "mm"}
